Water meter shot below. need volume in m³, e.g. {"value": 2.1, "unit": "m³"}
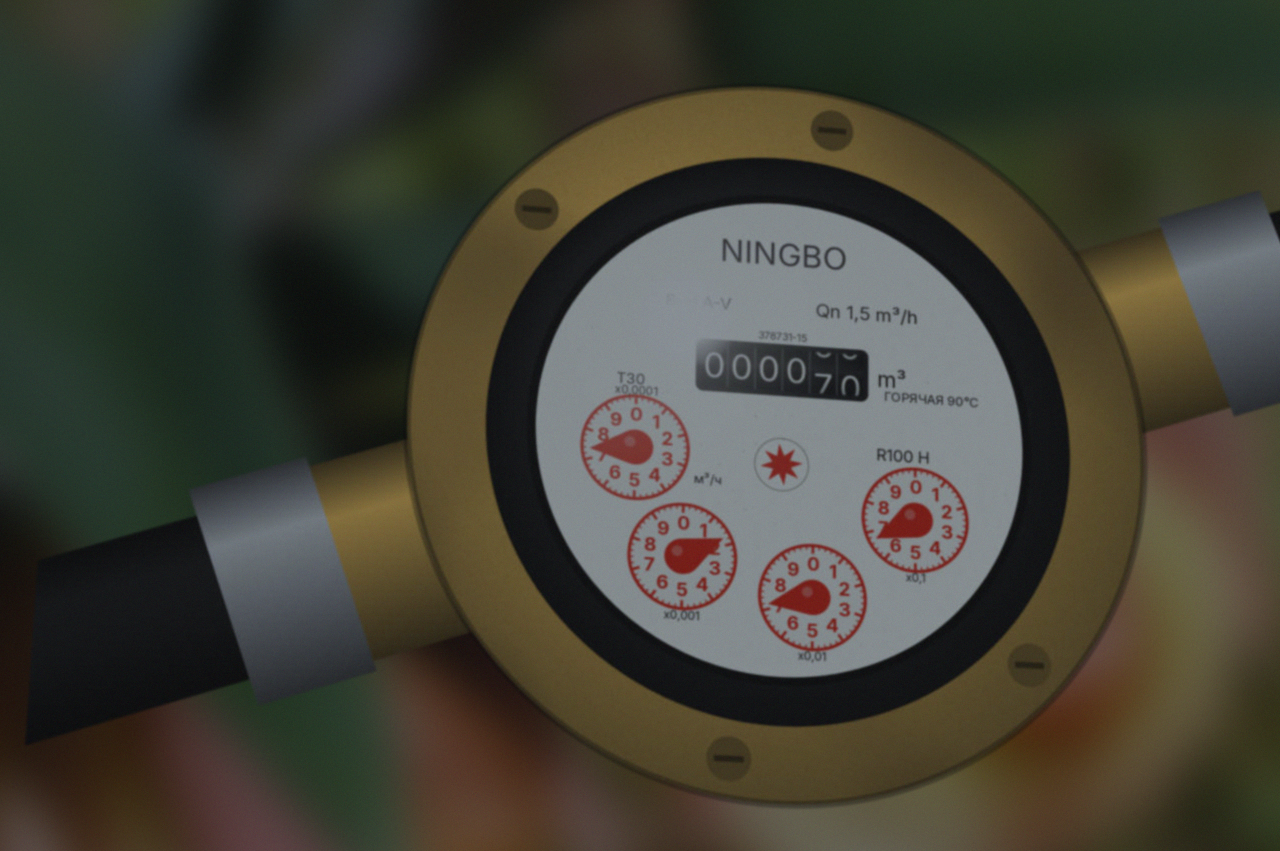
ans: {"value": 69.6717, "unit": "m³"}
